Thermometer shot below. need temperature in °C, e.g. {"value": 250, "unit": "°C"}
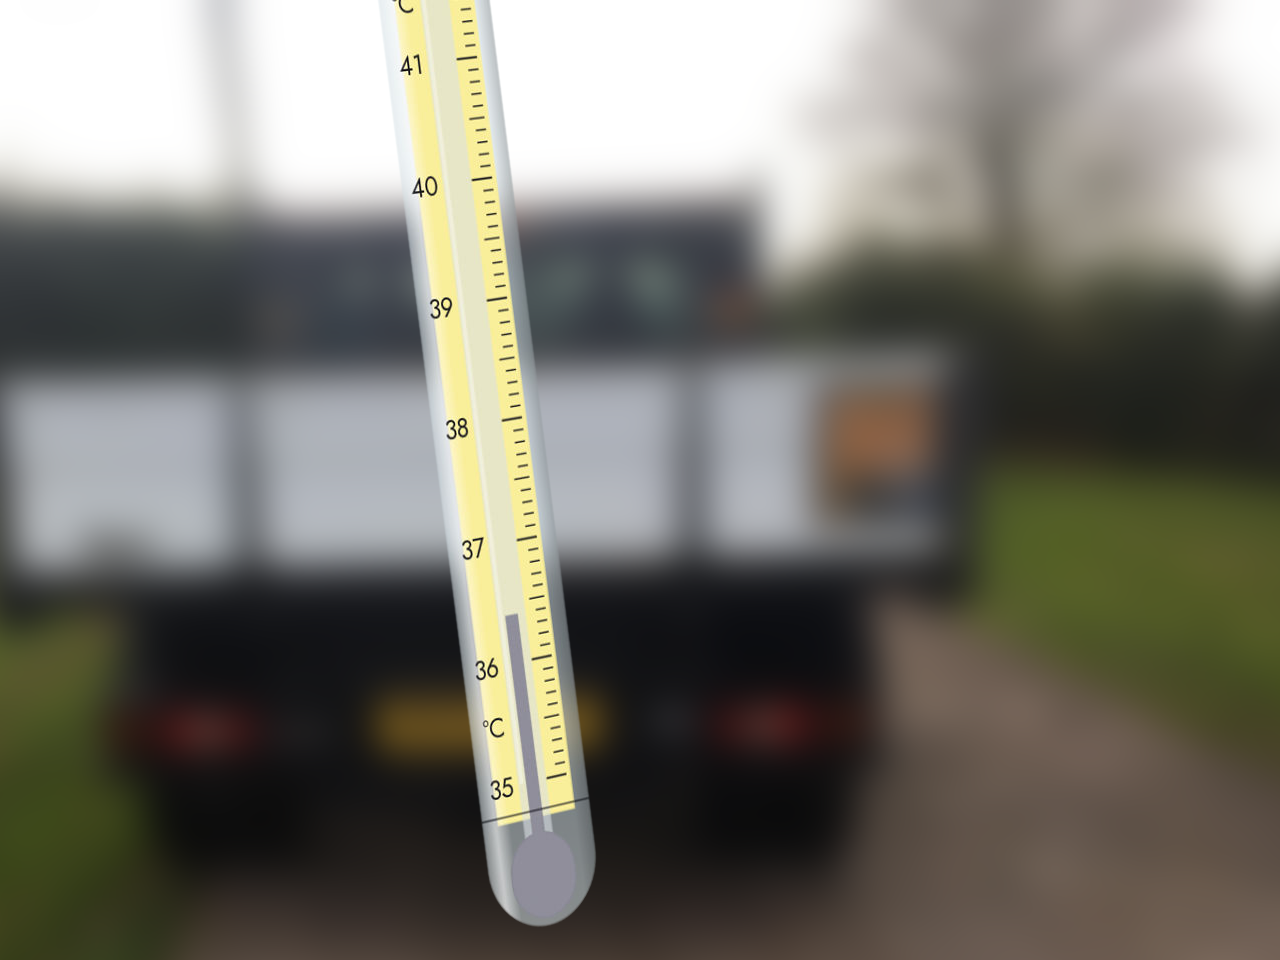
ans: {"value": 36.4, "unit": "°C"}
